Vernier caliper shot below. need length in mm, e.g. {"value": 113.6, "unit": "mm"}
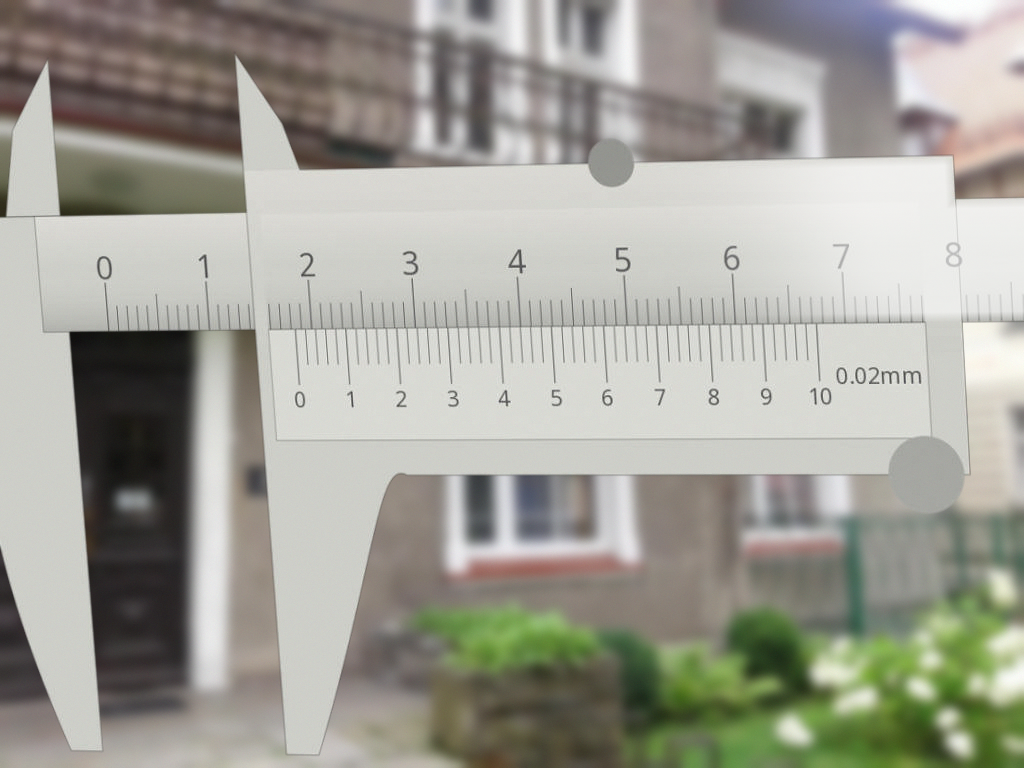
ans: {"value": 18.4, "unit": "mm"}
